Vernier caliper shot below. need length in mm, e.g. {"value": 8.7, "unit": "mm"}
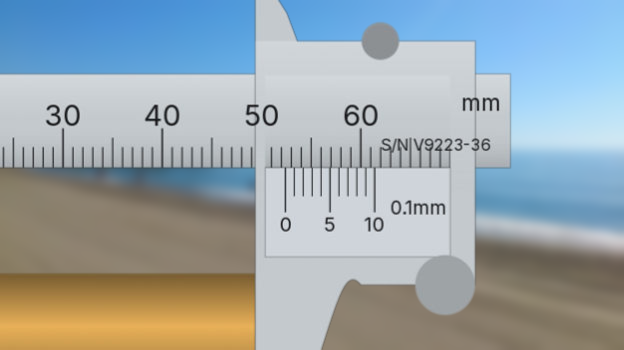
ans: {"value": 52.4, "unit": "mm"}
